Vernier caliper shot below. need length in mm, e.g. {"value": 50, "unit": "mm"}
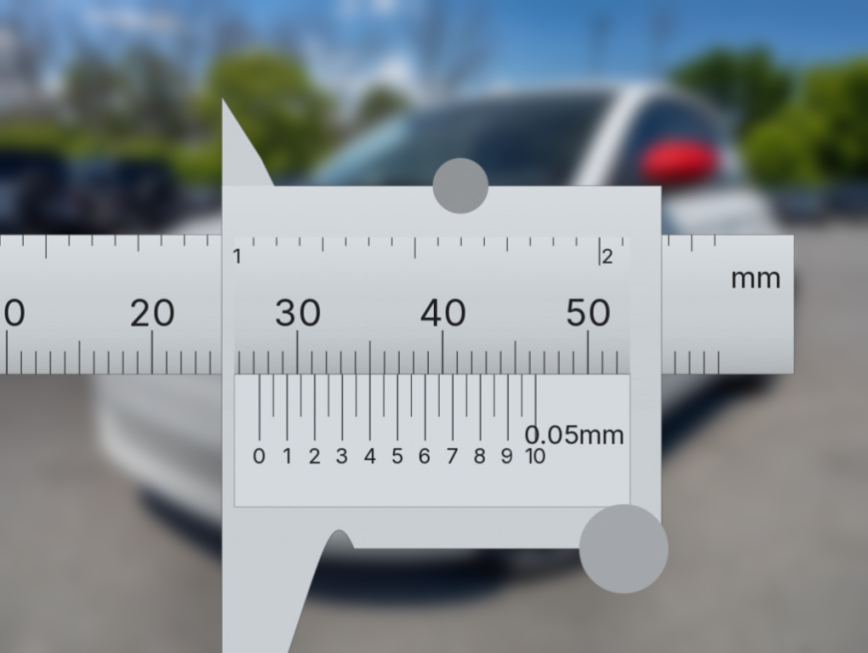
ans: {"value": 27.4, "unit": "mm"}
